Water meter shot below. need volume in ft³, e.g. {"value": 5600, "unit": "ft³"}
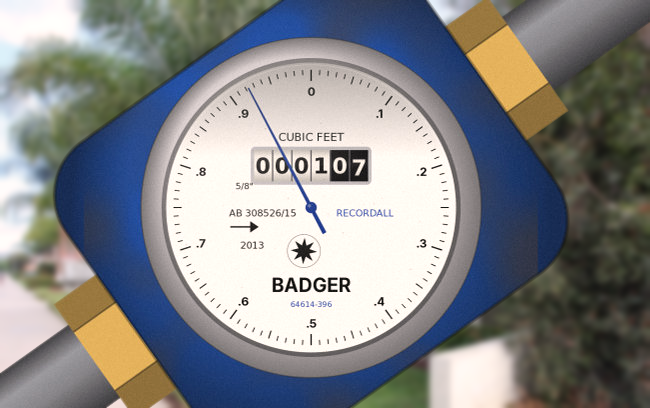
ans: {"value": 106.92, "unit": "ft³"}
